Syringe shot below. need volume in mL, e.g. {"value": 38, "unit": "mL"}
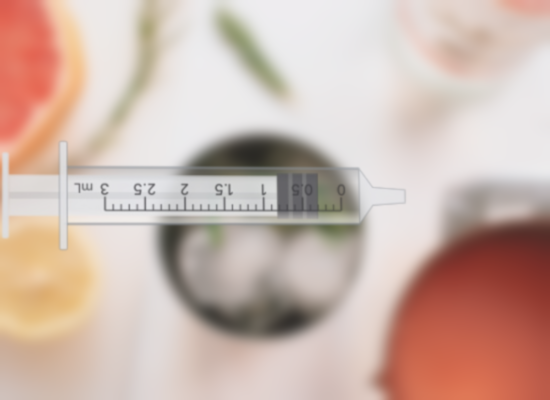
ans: {"value": 0.3, "unit": "mL"}
